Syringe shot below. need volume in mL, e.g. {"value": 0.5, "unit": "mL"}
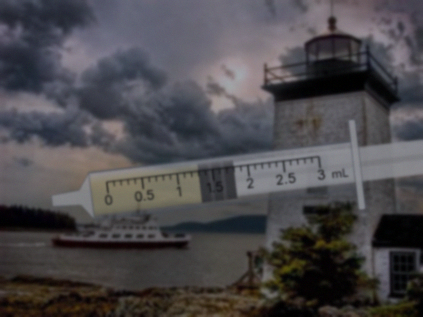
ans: {"value": 1.3, "unit": "mL"}
